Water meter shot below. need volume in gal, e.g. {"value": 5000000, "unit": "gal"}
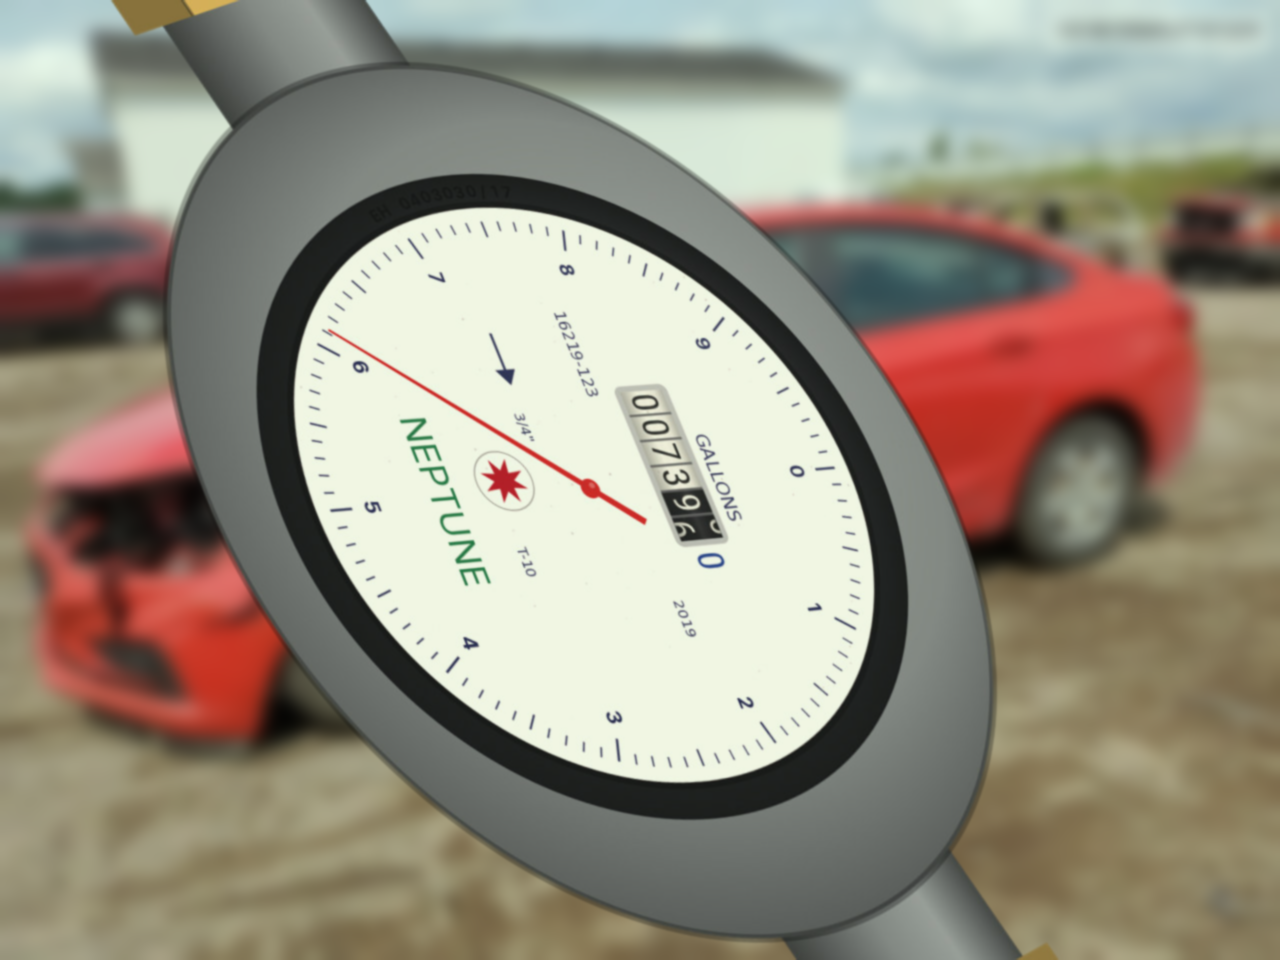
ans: {"value": 73956.1, "unit": "gal"}
